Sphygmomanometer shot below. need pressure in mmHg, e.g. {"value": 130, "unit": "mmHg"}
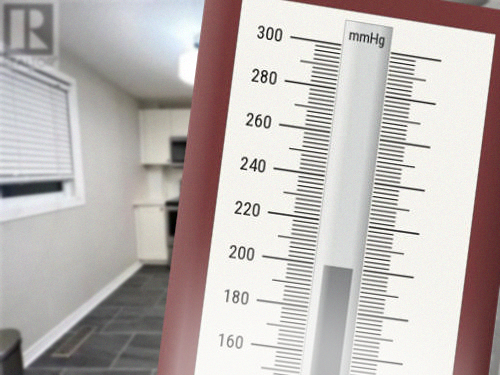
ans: {"value": 200, "unit": "mmHg"}
